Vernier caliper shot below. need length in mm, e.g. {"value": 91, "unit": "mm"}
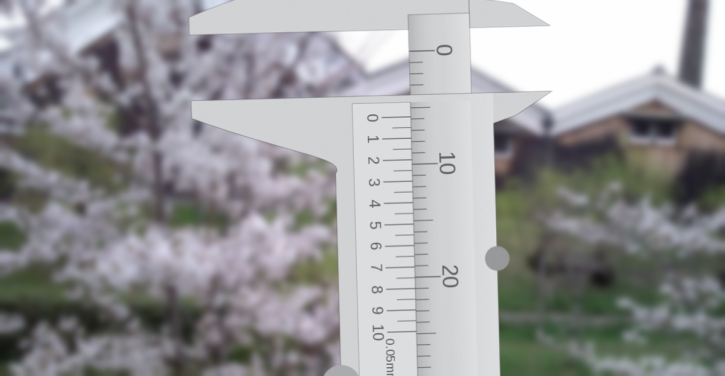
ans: {"value": 5.8, "unit": "mm"}
